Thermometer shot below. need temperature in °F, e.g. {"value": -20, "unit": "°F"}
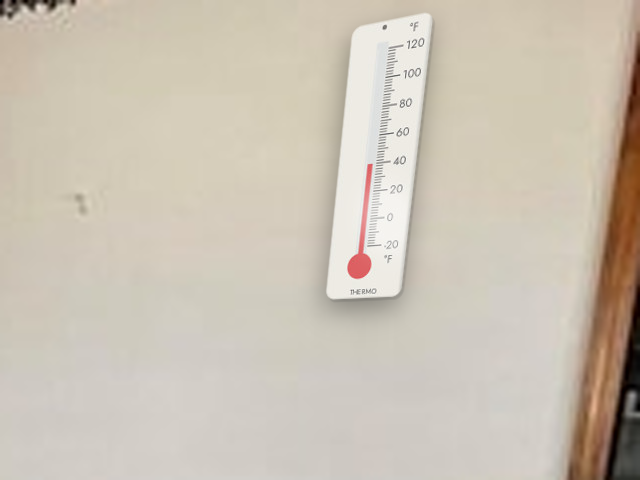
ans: {"value": 40, "unit": "°F"}
